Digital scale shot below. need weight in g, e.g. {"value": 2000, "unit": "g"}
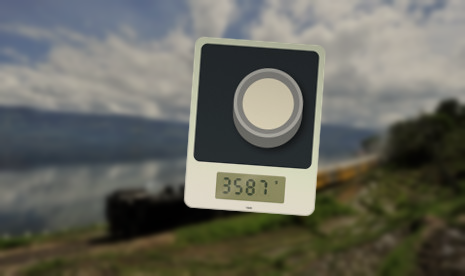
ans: {"value": 3587, "unit": "g"}
